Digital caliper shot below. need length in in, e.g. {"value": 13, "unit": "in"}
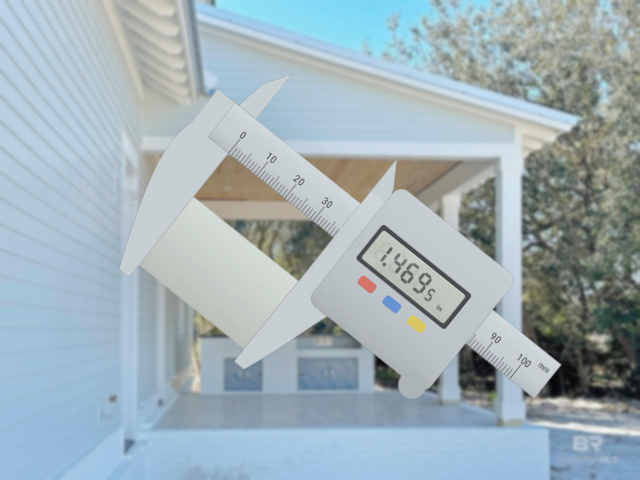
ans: {"value": 1.4695, "unit": "in"}
